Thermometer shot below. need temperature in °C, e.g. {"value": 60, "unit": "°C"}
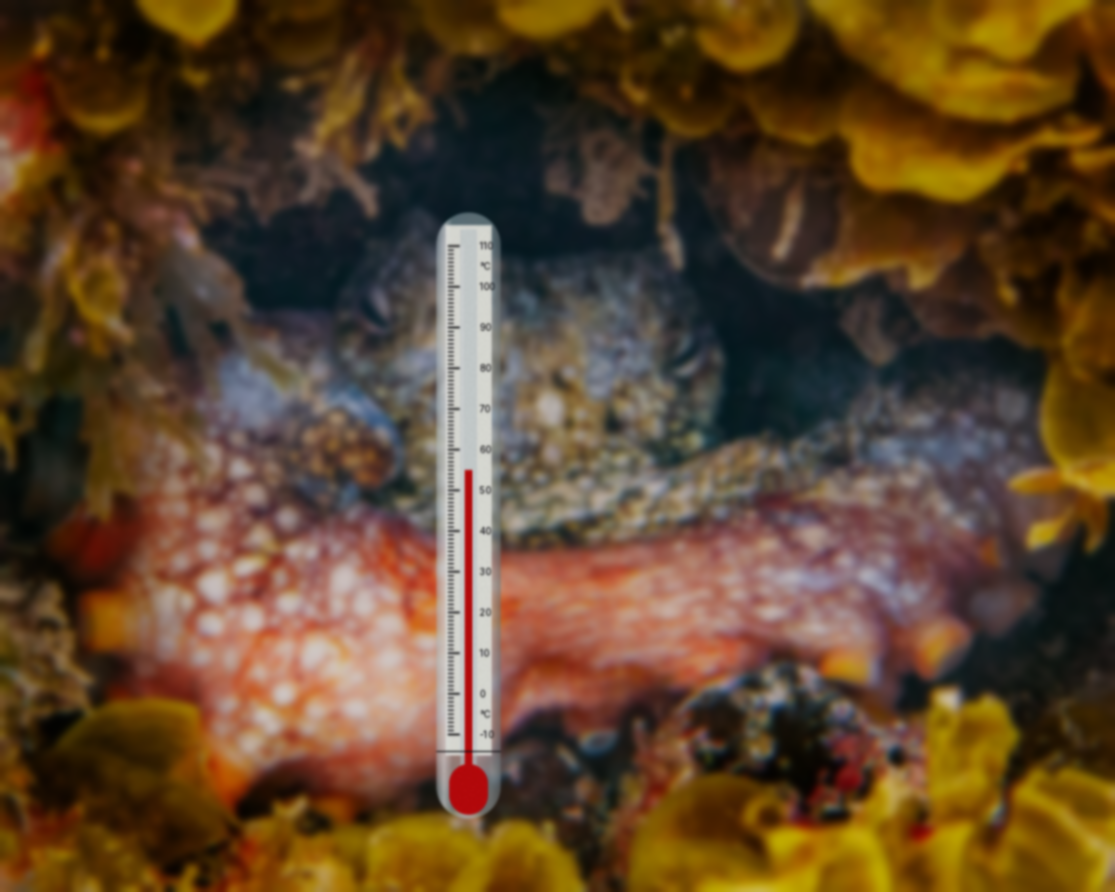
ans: {"value": 55, "unit": "°C"}
